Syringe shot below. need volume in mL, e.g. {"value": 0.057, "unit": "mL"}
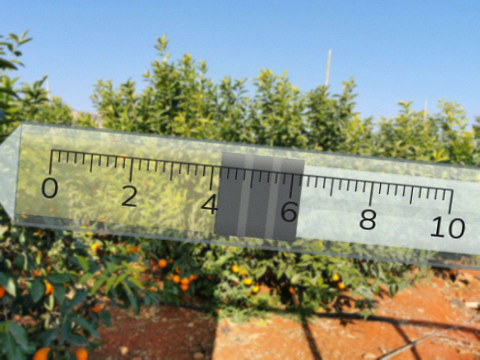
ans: {"value": 4.2, "unit": "mL"}
